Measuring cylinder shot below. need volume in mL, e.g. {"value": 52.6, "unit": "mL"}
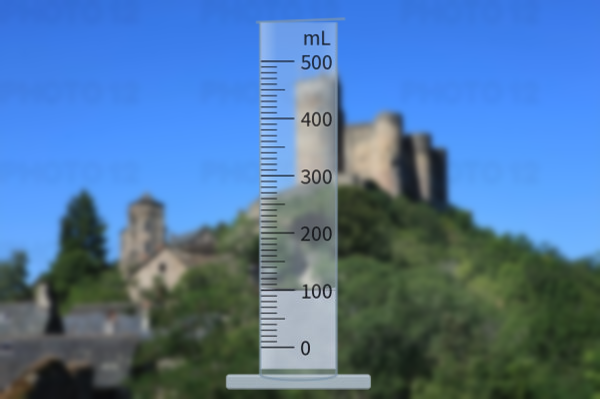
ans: {"value": 100, "unit": "mL"}
